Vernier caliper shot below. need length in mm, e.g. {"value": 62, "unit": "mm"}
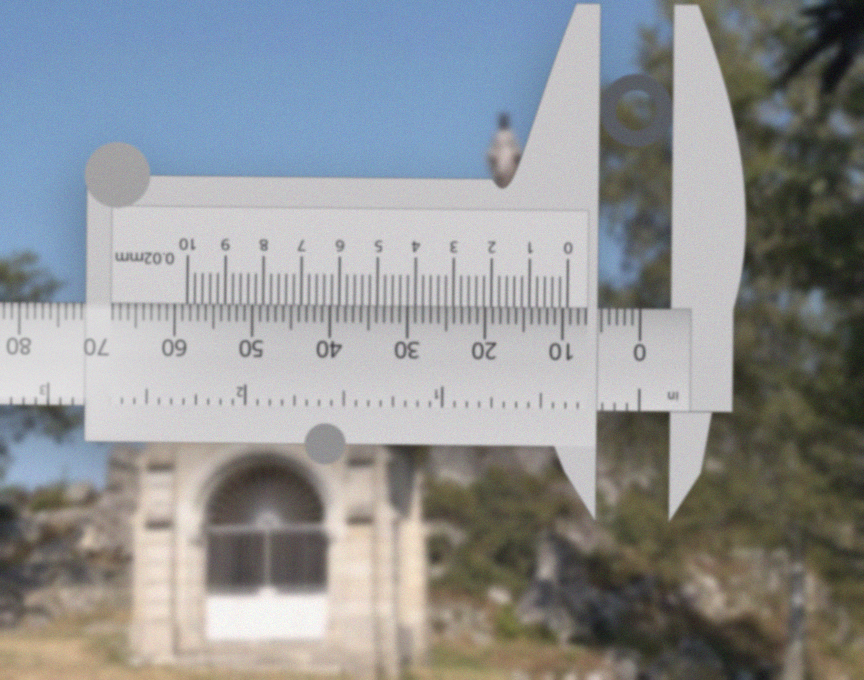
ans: {"value": 9.4, "unit": "mm"}
